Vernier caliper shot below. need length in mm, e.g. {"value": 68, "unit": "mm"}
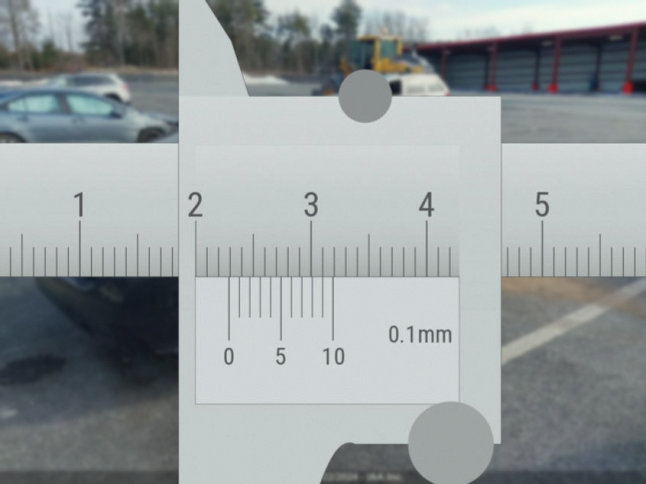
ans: {"value": 22.9, "unit": "mm"}
